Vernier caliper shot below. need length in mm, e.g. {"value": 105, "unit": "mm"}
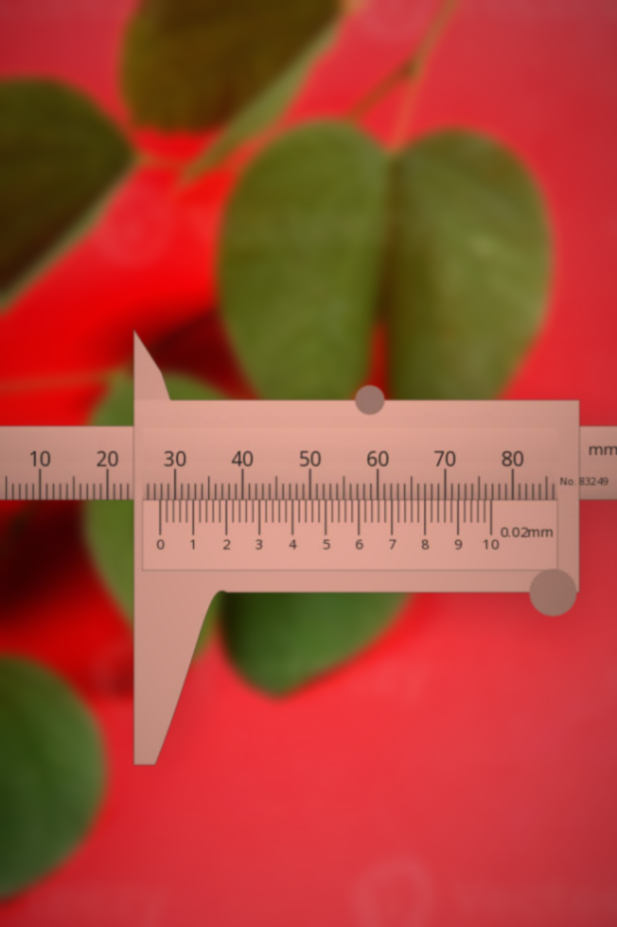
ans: {"value": 27.8, "unit": "mm"}
